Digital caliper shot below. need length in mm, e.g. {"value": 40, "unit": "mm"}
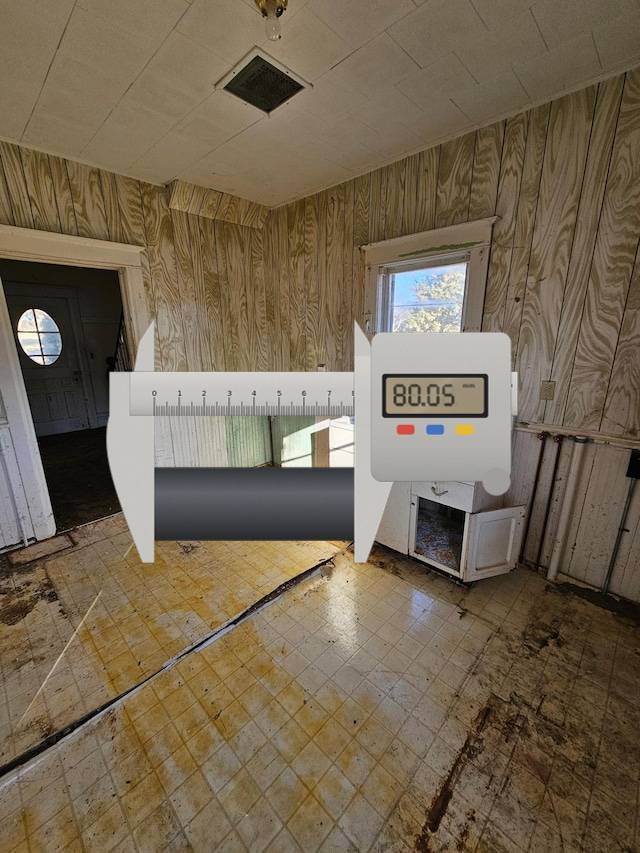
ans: {"value": 80.05, "unit": "mm"}
